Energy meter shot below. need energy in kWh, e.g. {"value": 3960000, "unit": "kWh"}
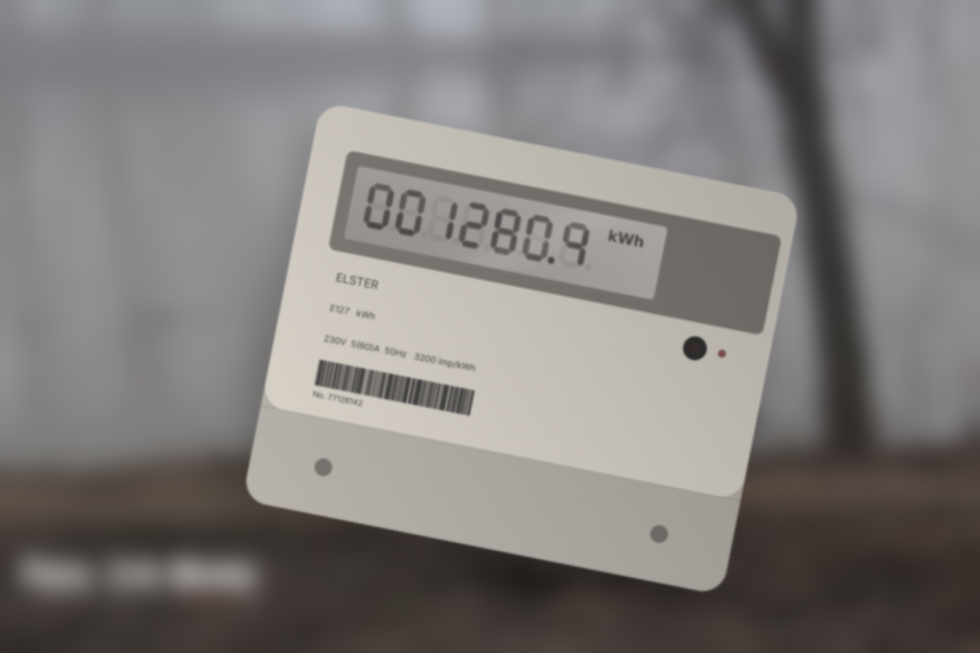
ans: {"value": 1280.9, "unit": "kWh"}
